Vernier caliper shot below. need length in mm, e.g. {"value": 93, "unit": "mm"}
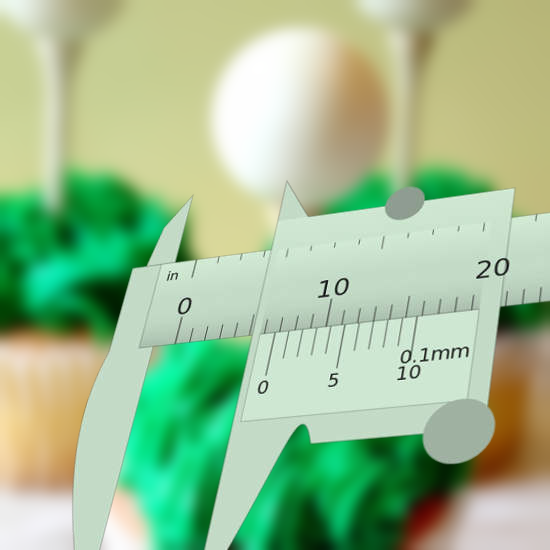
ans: {"value": 6.7, "unit": "mm"}
